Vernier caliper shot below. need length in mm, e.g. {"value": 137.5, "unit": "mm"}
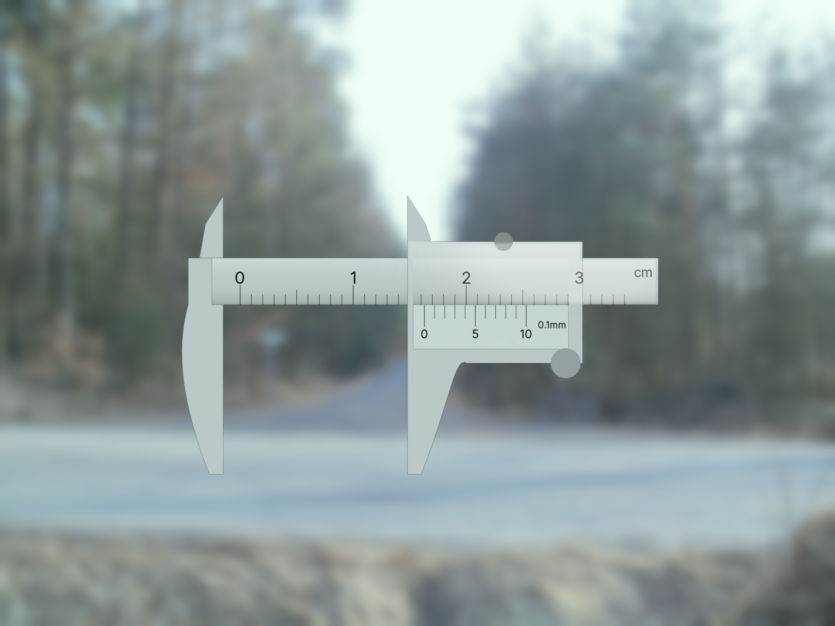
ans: {"value": 16.3, "unit": "mm"}
